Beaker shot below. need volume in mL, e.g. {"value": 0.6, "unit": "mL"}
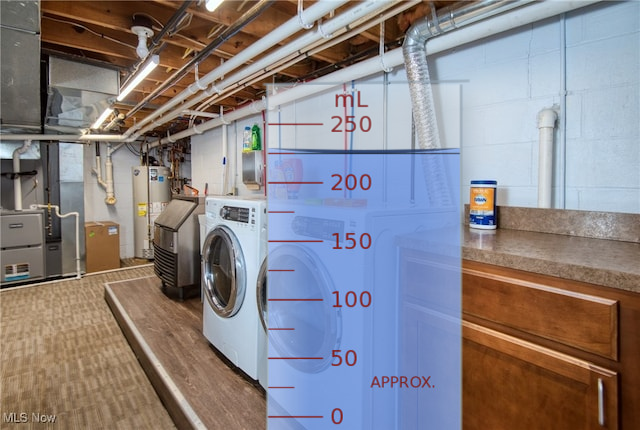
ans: {"value": 225, "unit": "mL"}
